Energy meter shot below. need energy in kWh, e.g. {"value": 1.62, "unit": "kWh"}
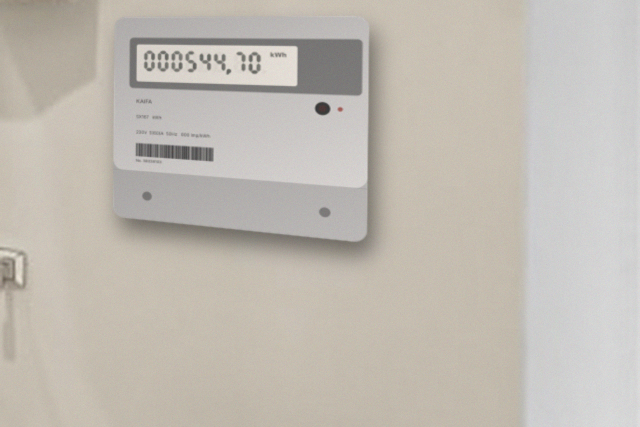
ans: {"value": 544.70, "unit": "kWh"}
